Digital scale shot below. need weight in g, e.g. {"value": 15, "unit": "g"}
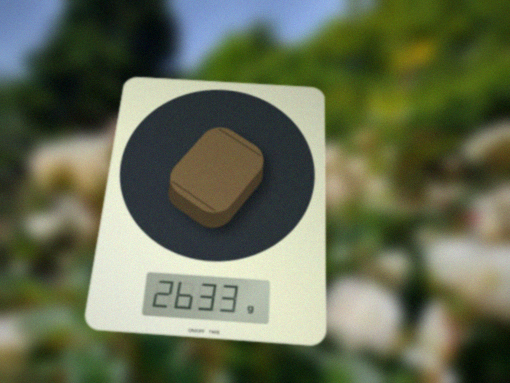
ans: {"value": 2633, "unit": "g"}
